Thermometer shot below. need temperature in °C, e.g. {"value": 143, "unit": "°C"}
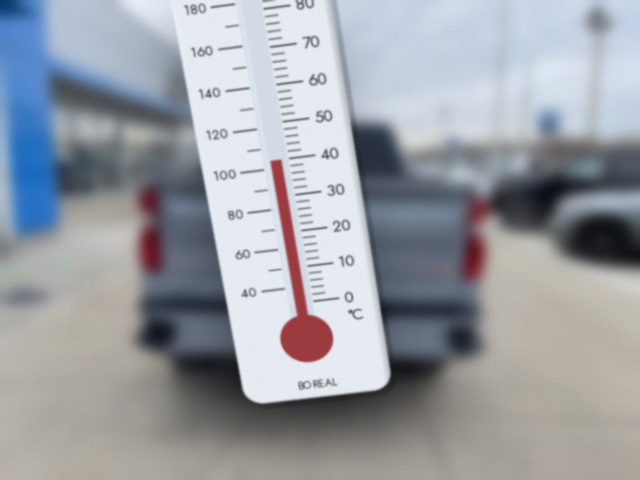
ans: {"value": 40, "unit": "°C"}
